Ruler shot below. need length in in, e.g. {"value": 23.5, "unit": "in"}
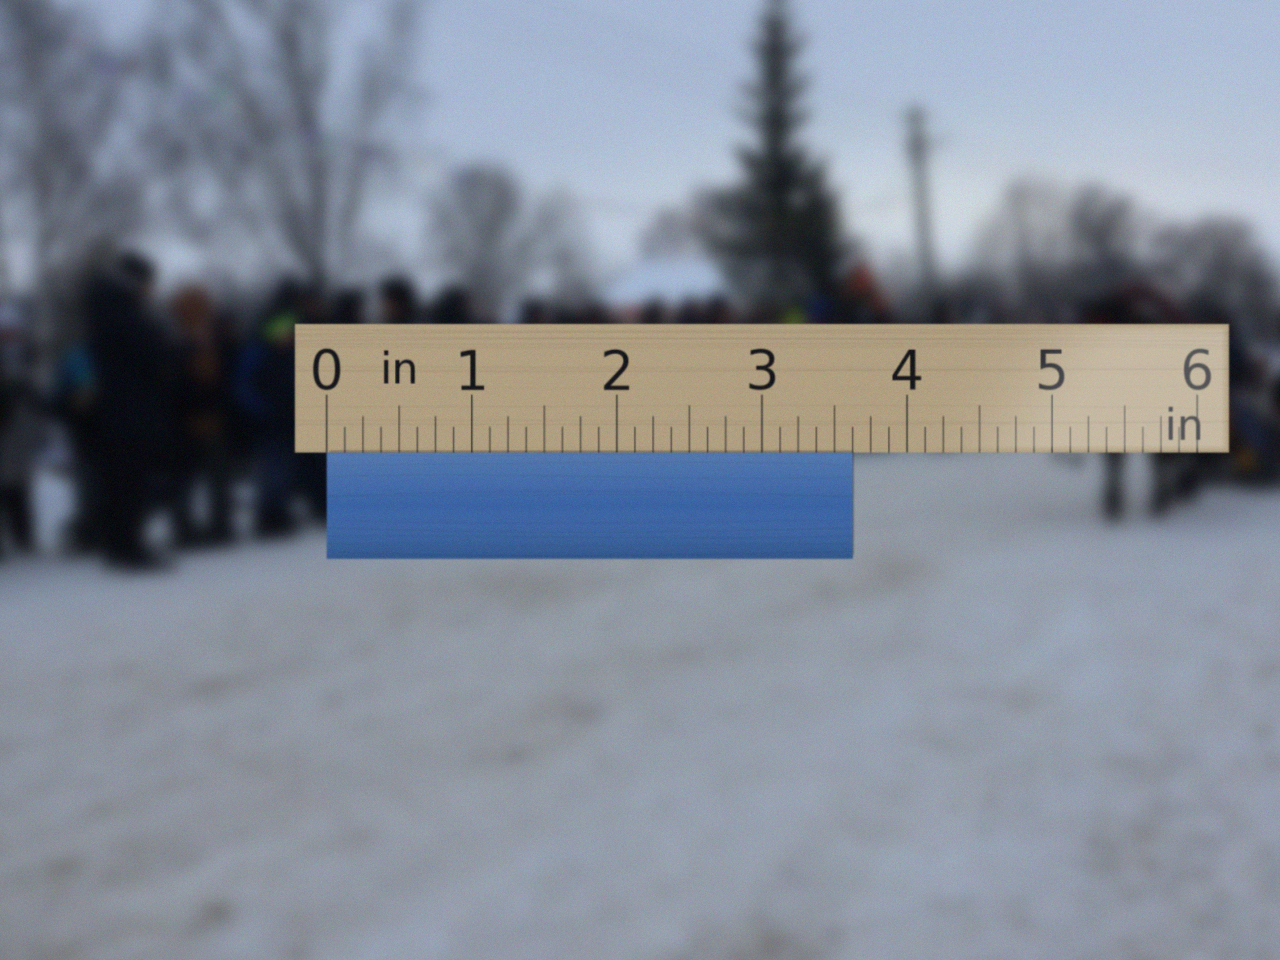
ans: {"value": 3.625, "unit": "in"}
